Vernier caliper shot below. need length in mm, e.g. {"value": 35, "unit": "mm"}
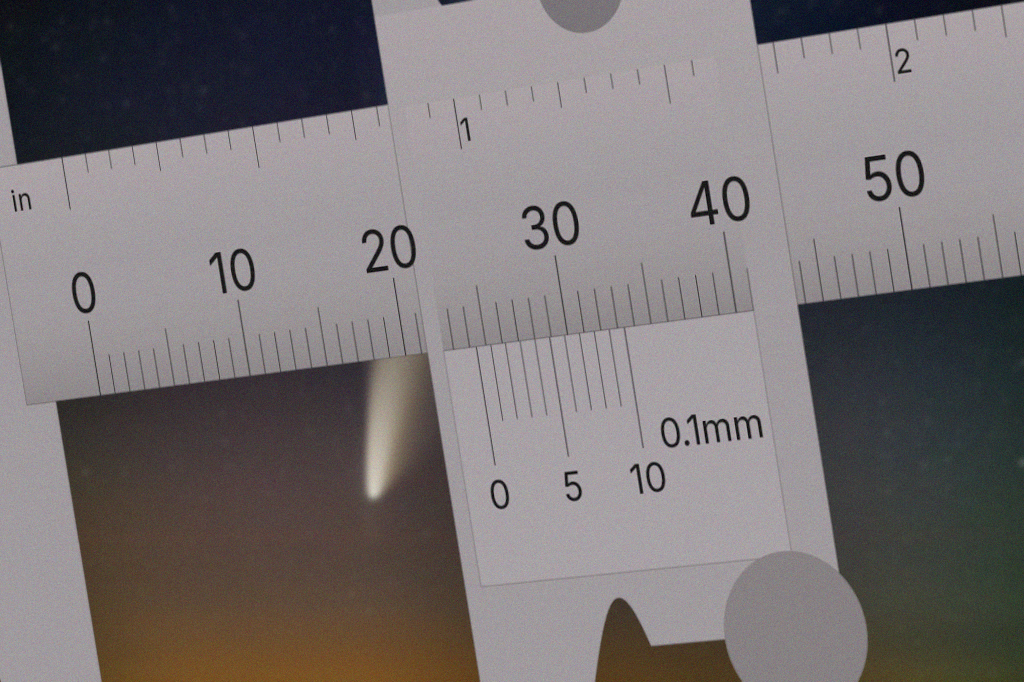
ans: {"value": 24.4, "unit": "mm"}
